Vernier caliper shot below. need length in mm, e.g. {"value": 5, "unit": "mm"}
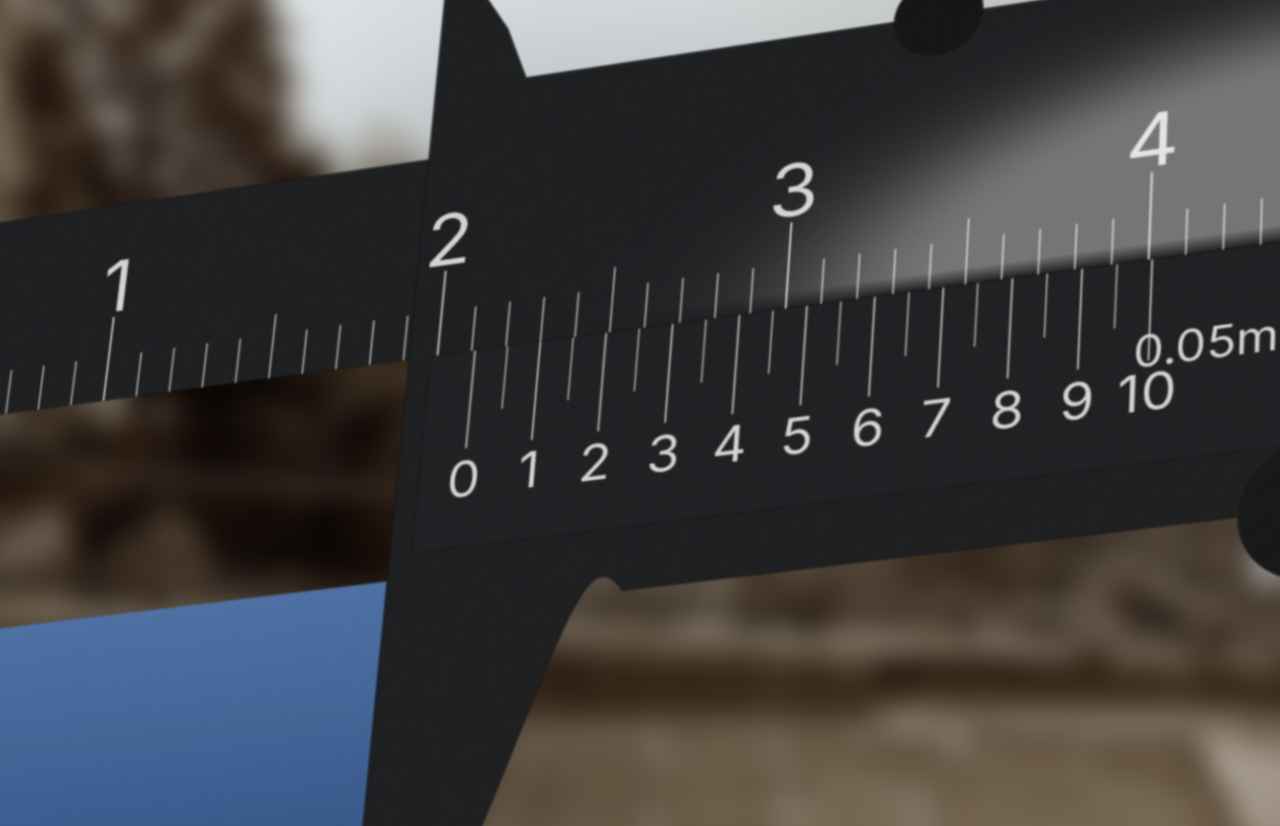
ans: {"value": 21.10, "unit": "mm"}
